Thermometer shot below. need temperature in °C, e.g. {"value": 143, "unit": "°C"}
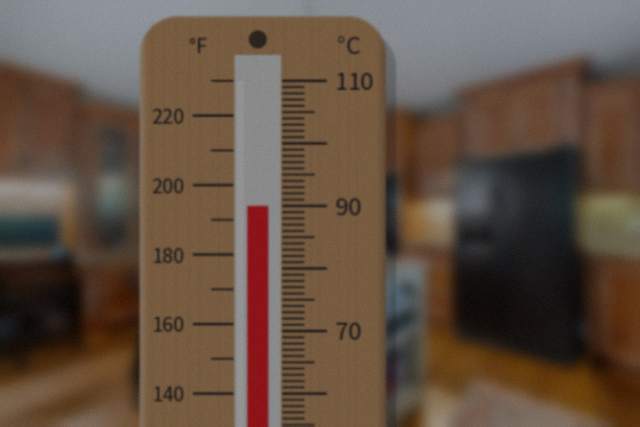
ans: {"value": 90, "unit": "°C"}
